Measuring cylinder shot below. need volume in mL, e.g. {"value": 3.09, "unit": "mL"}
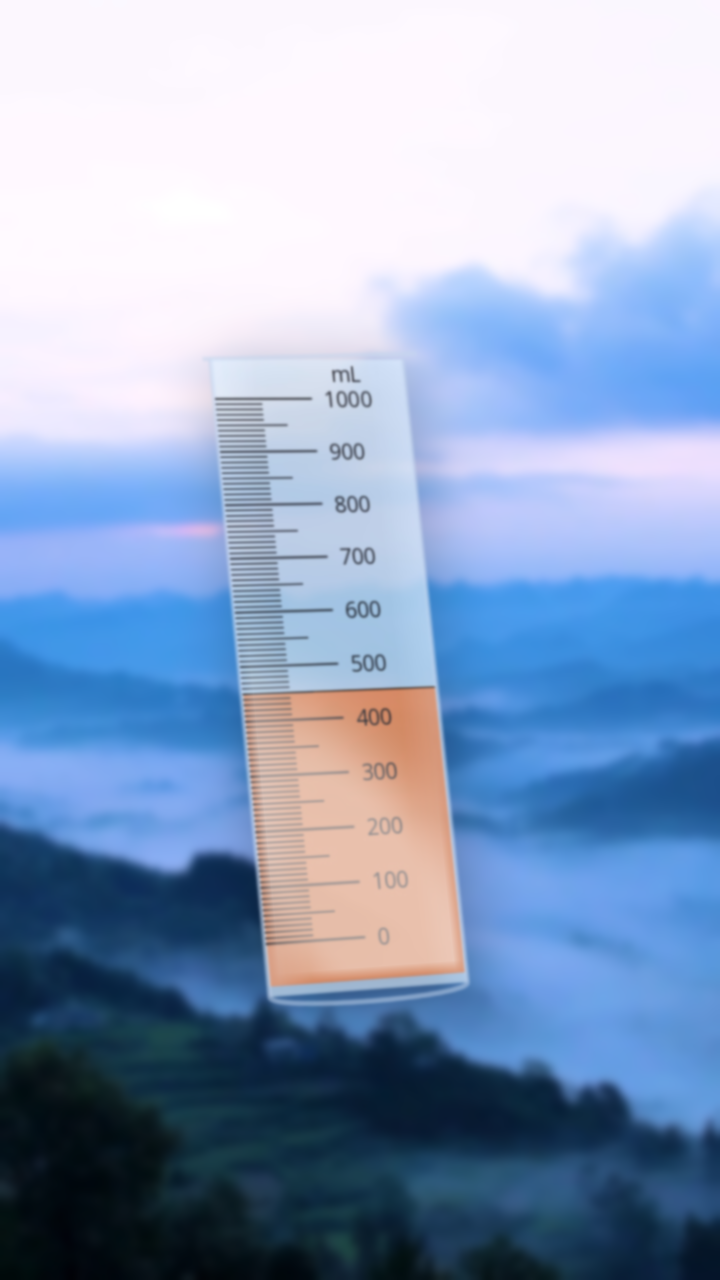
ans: {"value": 450, "unit": "mL"}
